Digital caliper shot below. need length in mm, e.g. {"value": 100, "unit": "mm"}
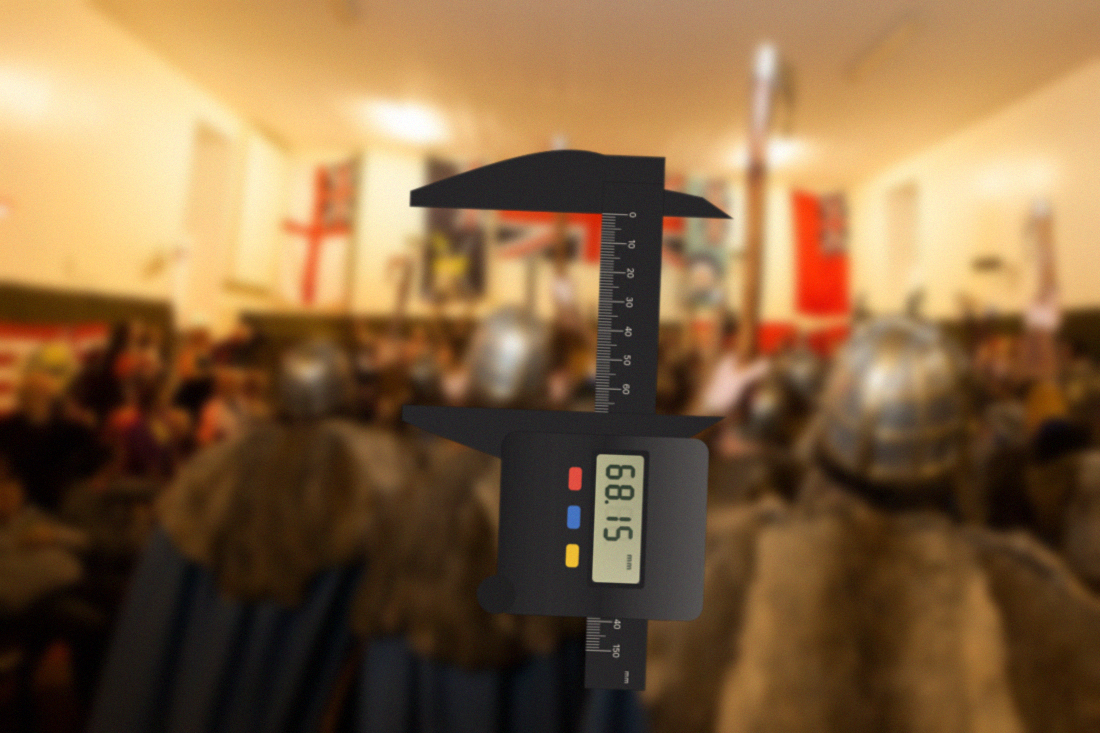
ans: {"value": 68.15, "unit": "mm"}
